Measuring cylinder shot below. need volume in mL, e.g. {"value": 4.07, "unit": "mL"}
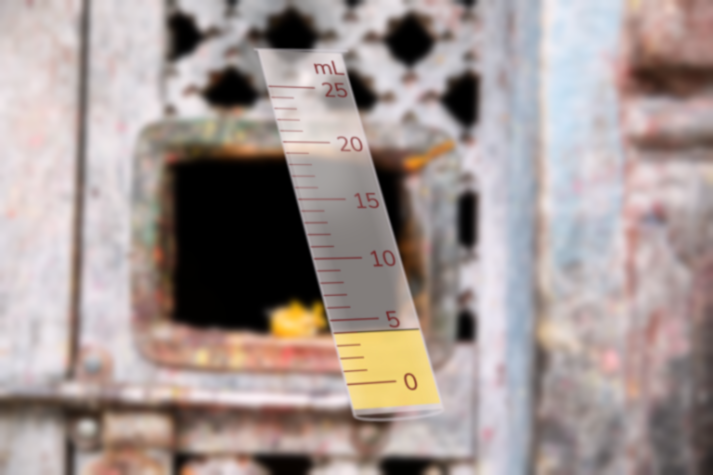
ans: {"value": 4, "unit": "mL"}
